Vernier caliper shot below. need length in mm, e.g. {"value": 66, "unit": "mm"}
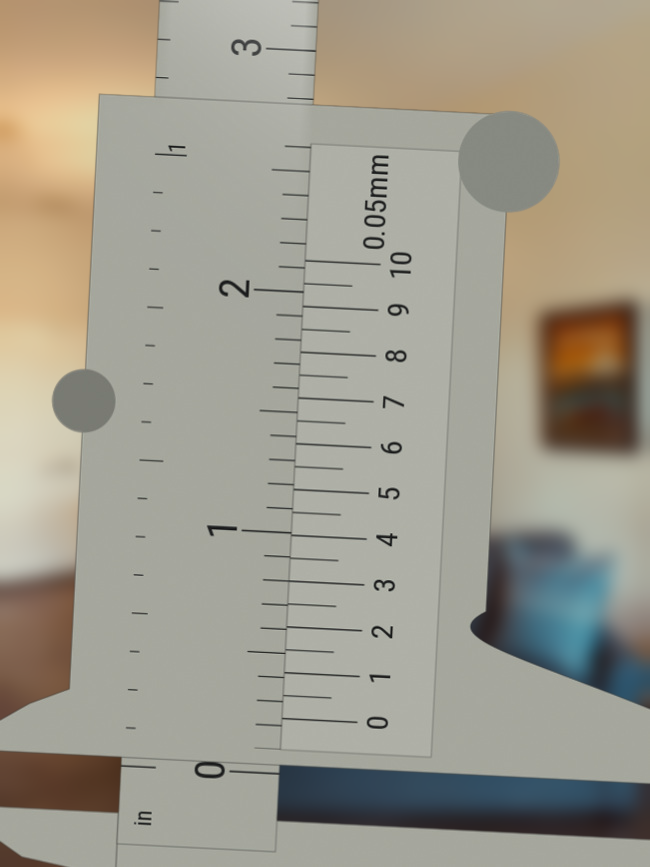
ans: {"value": 2.30, "unit": "mm"}
